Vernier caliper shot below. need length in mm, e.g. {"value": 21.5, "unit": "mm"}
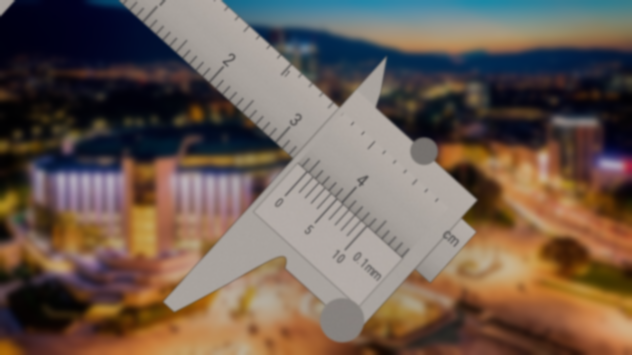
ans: {"value": 34.8, "unit": "mm"}
